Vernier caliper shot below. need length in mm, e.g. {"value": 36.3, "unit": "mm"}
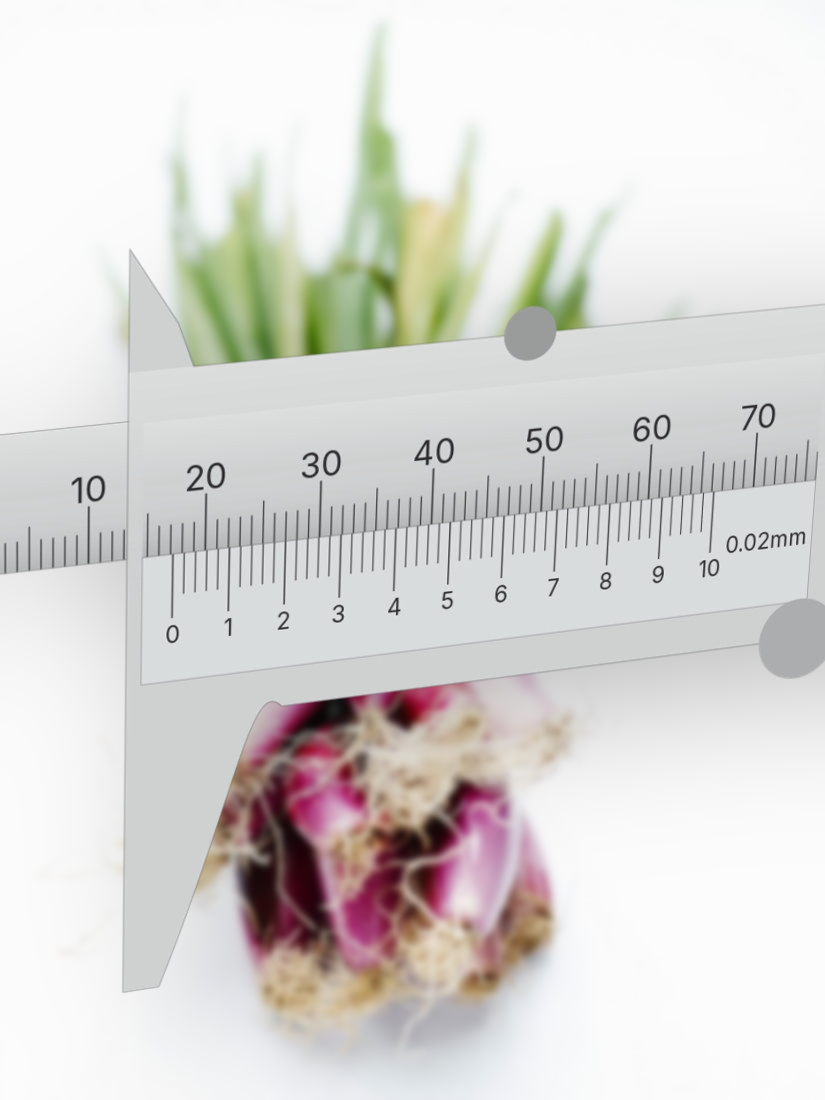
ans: {"value": 17.2, "unit": "mm"}
